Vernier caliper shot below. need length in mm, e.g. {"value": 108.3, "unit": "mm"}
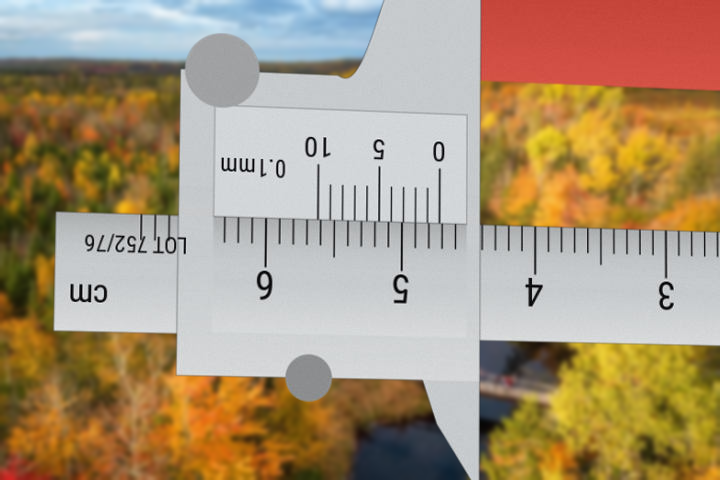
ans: {"value": 47.2, "unit": "mm"}
